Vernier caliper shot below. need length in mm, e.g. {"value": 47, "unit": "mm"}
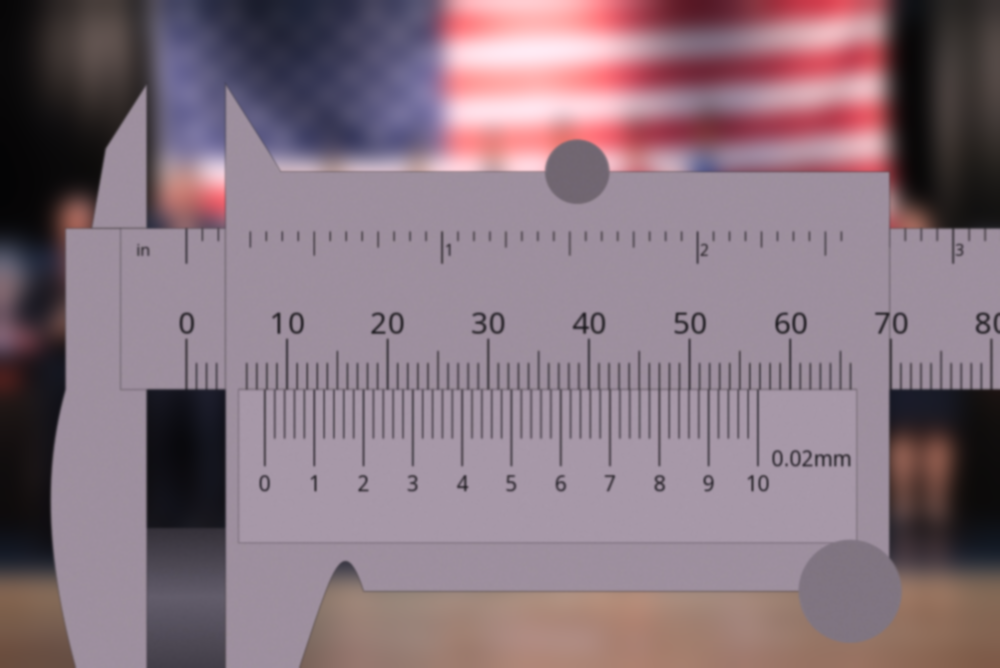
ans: {"value": 7.8, "unit": "mm"}
